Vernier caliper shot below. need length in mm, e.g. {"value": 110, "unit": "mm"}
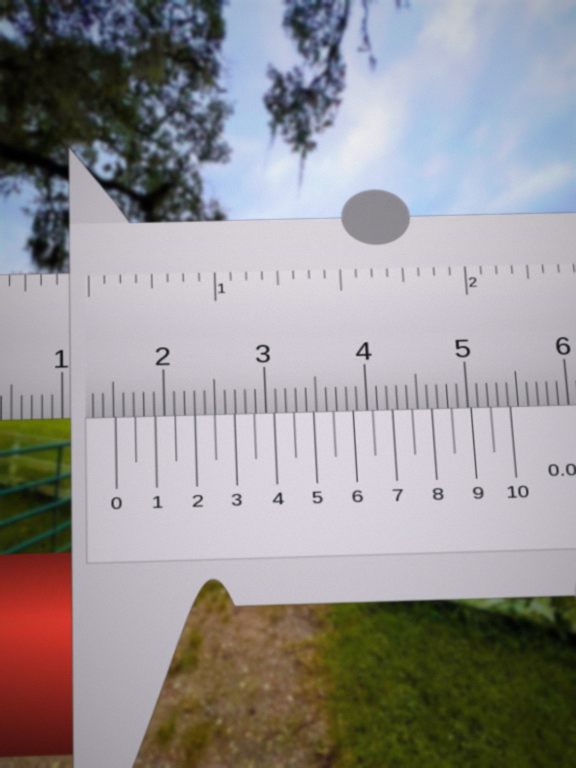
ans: {"value": 15.2, "unit": "mm"}
